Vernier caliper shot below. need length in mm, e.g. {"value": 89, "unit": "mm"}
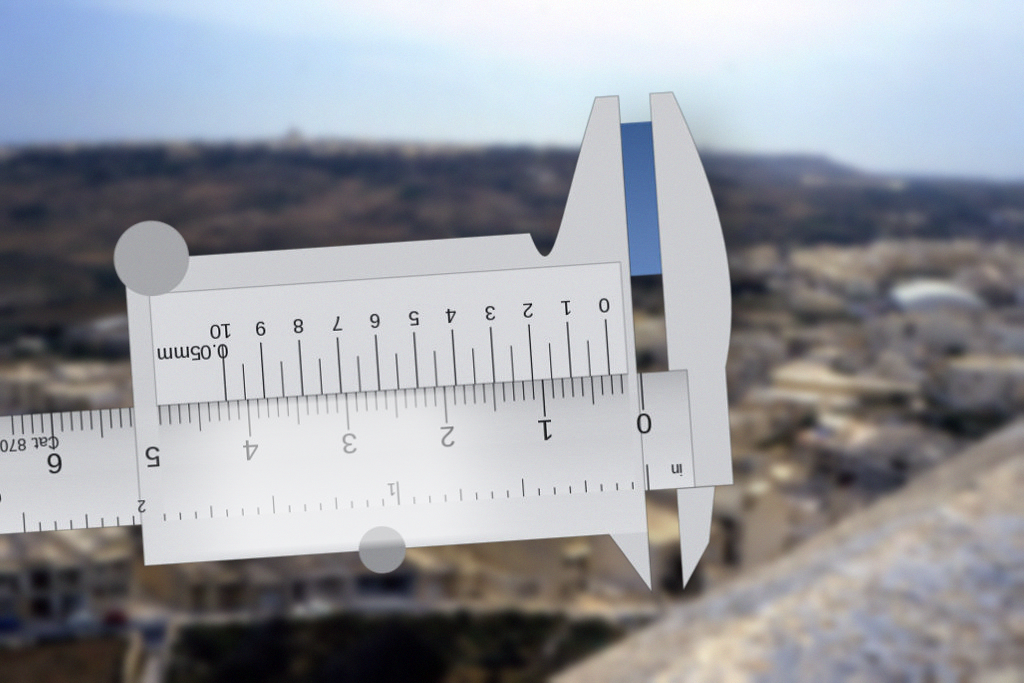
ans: {"value": 3.2, "unit": "mm"}
